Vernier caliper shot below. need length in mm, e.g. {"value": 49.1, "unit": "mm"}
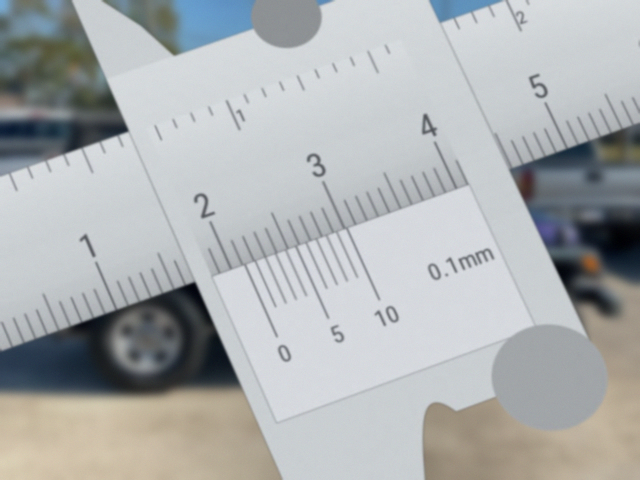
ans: {"value": 21.2, "unit": "mm"}
